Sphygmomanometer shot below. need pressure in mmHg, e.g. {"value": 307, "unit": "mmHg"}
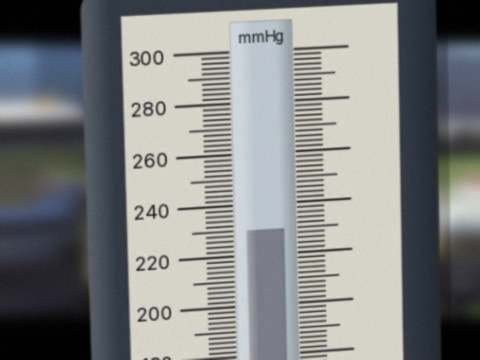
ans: {"value": 230, "unit": "mmHg"}
